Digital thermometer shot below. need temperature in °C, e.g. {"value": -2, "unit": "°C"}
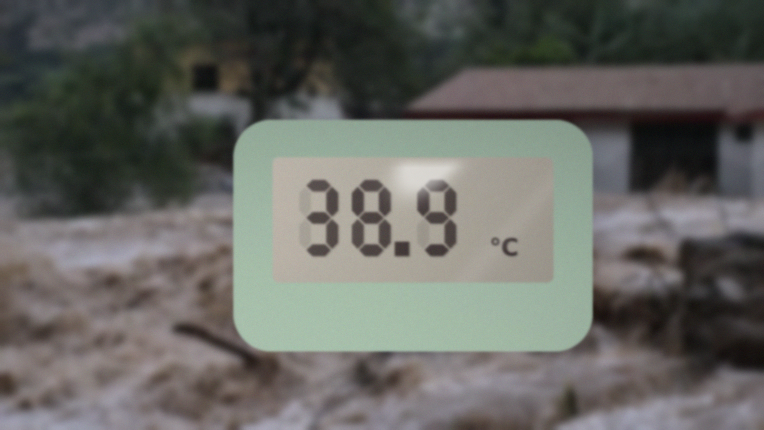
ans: {"value": 38.9, "unit": "°C"}
